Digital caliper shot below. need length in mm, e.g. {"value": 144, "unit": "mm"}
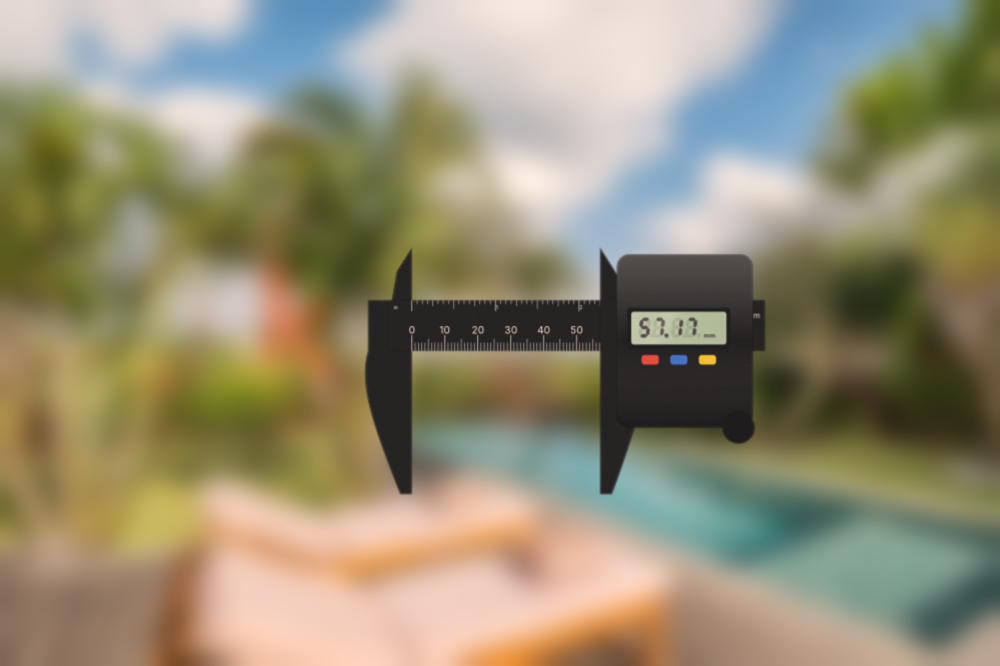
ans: {"value": 57.17, "unit": "mm"}
